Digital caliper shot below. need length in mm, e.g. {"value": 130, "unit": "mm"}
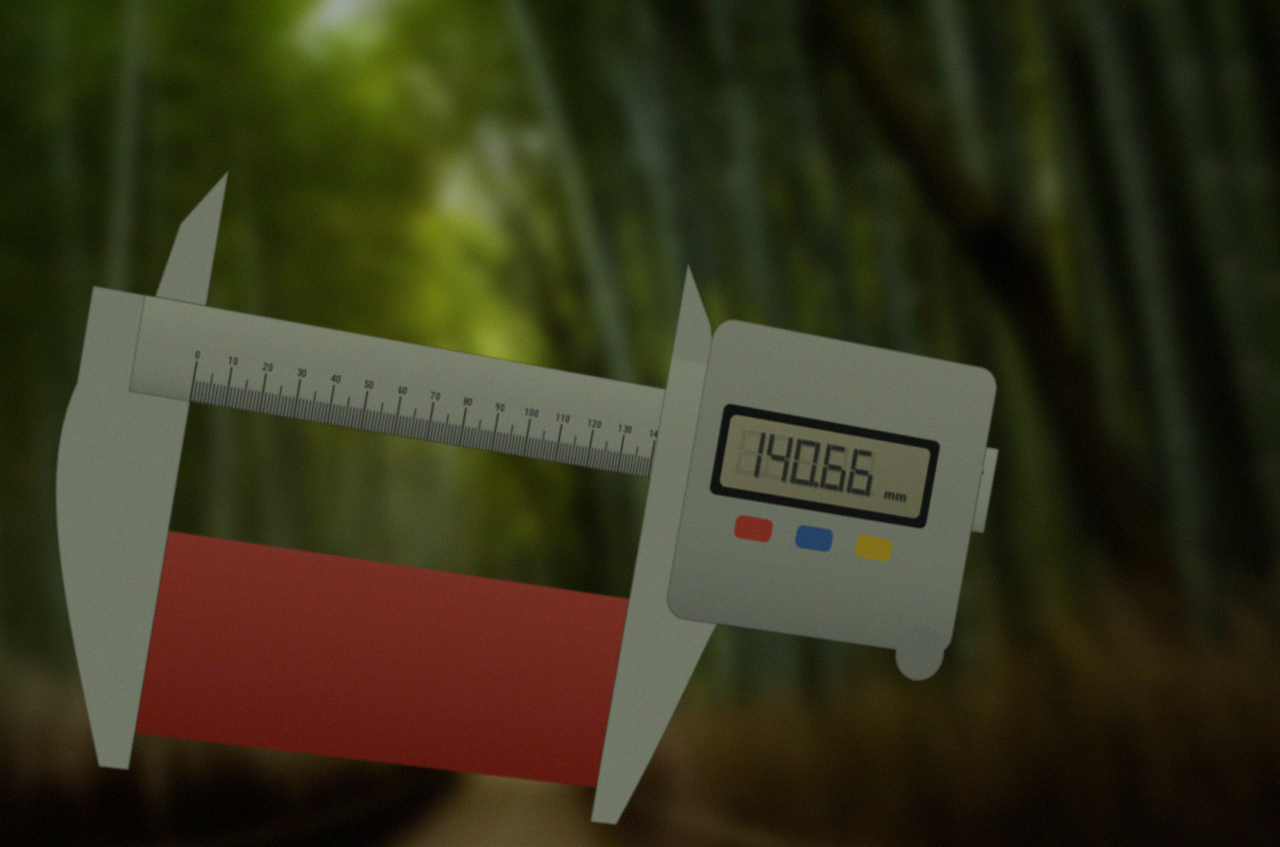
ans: {"value": 140.66, "unit": "mm"}
